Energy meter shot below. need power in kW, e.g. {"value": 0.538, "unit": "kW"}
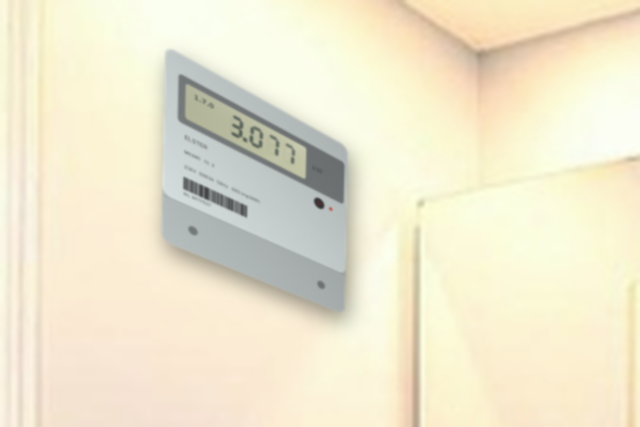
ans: {"value": 3.077, "unit": "kW"}
